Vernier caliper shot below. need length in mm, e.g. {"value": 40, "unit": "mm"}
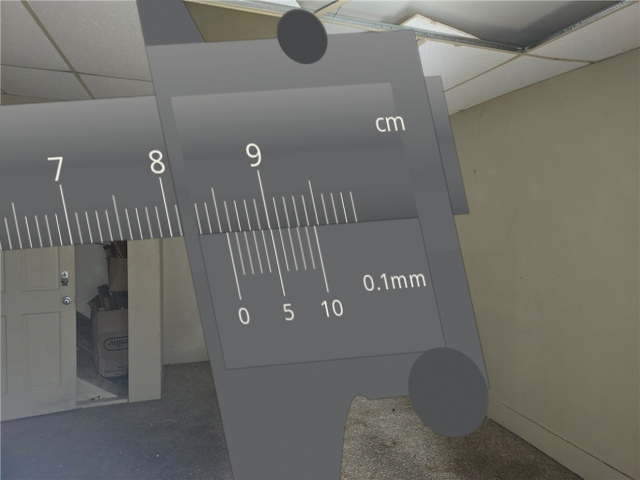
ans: {"value": 85.6, "unit": "mm"}
